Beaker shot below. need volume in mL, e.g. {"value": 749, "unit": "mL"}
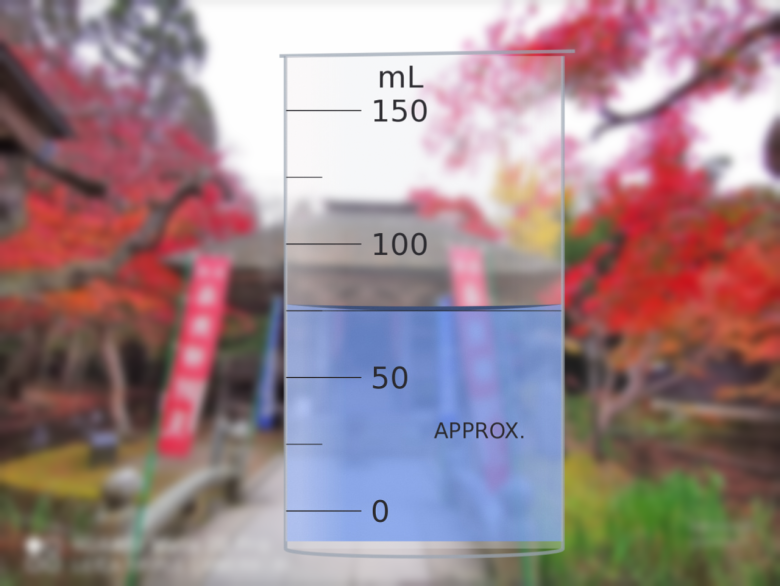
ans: {"value": 75, "unit": "mL"}
